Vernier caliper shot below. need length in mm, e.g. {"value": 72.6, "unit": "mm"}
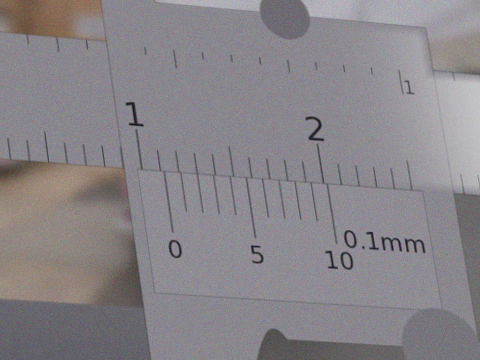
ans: {"value": 11.2, "unit": "mm"}
